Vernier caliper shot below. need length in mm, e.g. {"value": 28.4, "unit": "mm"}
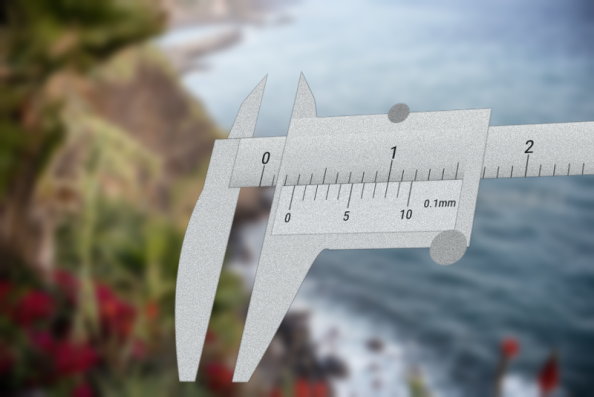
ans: {"value": 2.8, "unit": "mm"}
